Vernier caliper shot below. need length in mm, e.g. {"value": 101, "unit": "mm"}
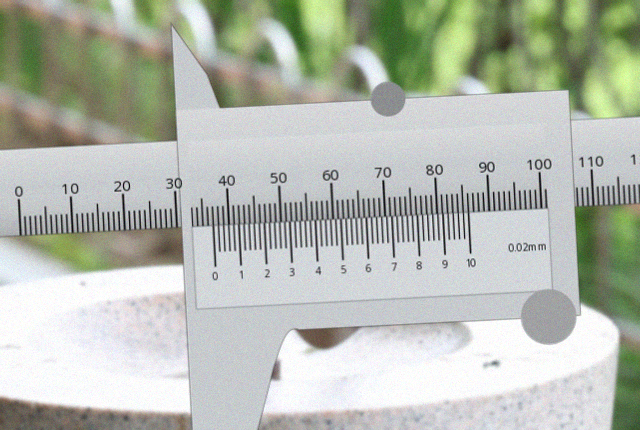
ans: {"value": 37.0, "unit": "mm"}
